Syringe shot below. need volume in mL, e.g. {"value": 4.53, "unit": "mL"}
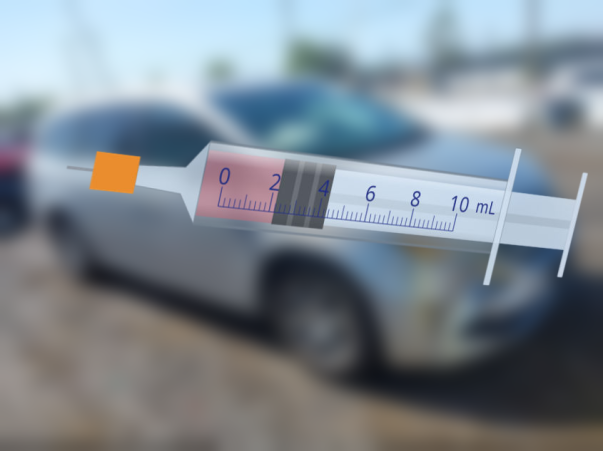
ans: {"value": 2.2, "unit": "mL"}
